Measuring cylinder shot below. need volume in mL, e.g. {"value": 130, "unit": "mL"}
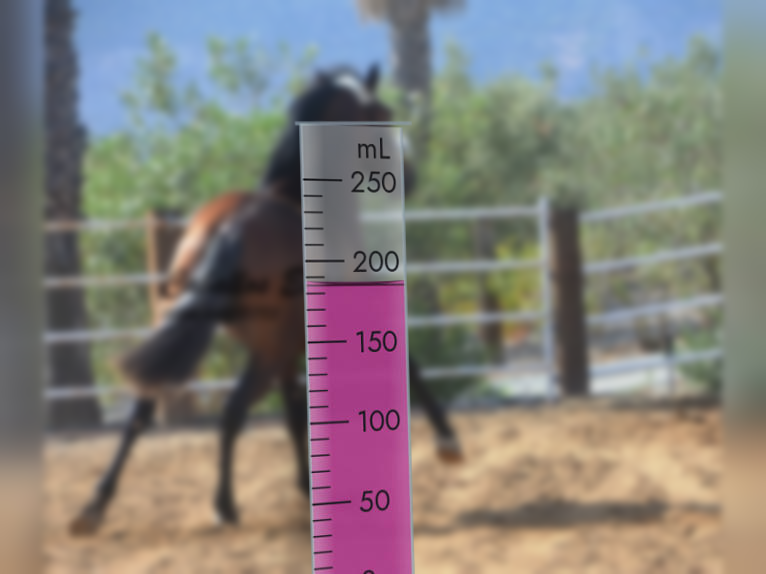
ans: {"value": 185, "unit": "mL"}
